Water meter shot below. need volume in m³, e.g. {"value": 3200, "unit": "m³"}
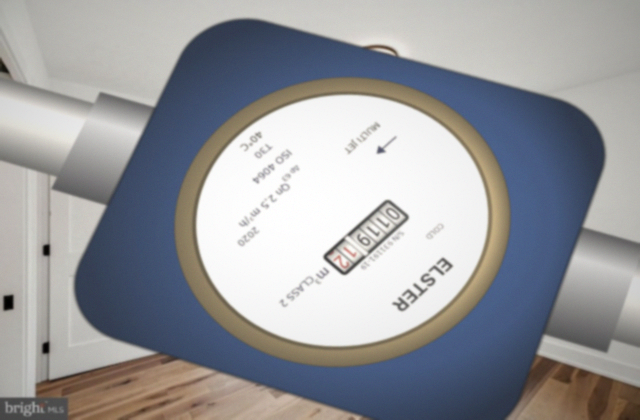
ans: {"value": 119.12, "unit": "m³"}
